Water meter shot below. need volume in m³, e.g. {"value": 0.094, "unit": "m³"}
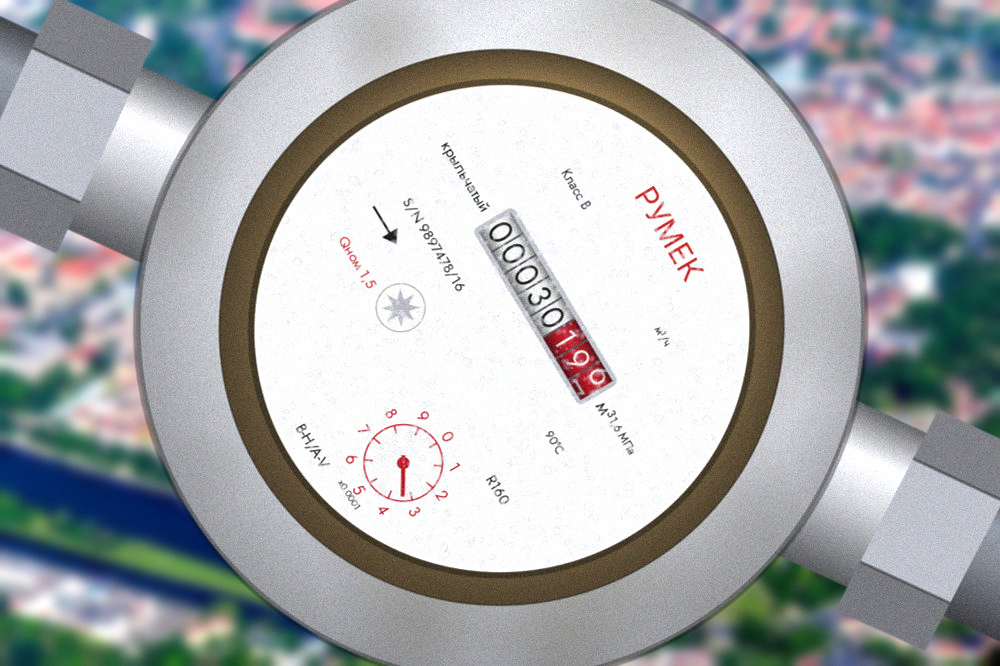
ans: {"value": 30.1963, "unit": "m³"}
